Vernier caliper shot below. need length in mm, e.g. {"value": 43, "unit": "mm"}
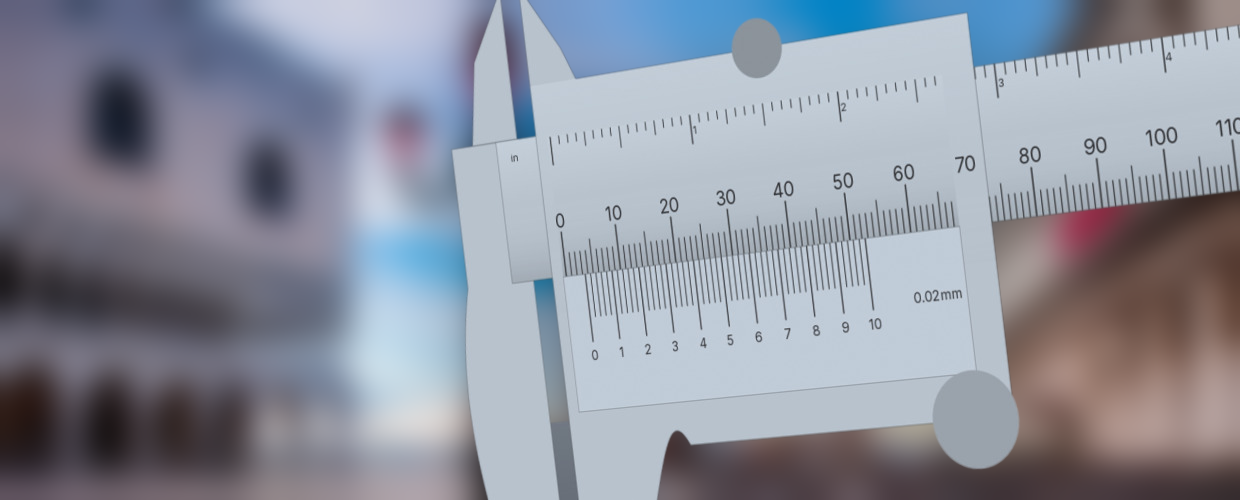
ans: {"value": 3.5, "unit": "mm"}
